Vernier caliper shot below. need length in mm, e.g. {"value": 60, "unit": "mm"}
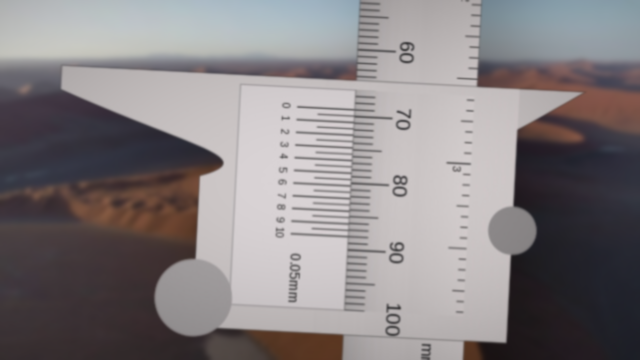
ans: {"value": 69.0, "unit": "mm"}
